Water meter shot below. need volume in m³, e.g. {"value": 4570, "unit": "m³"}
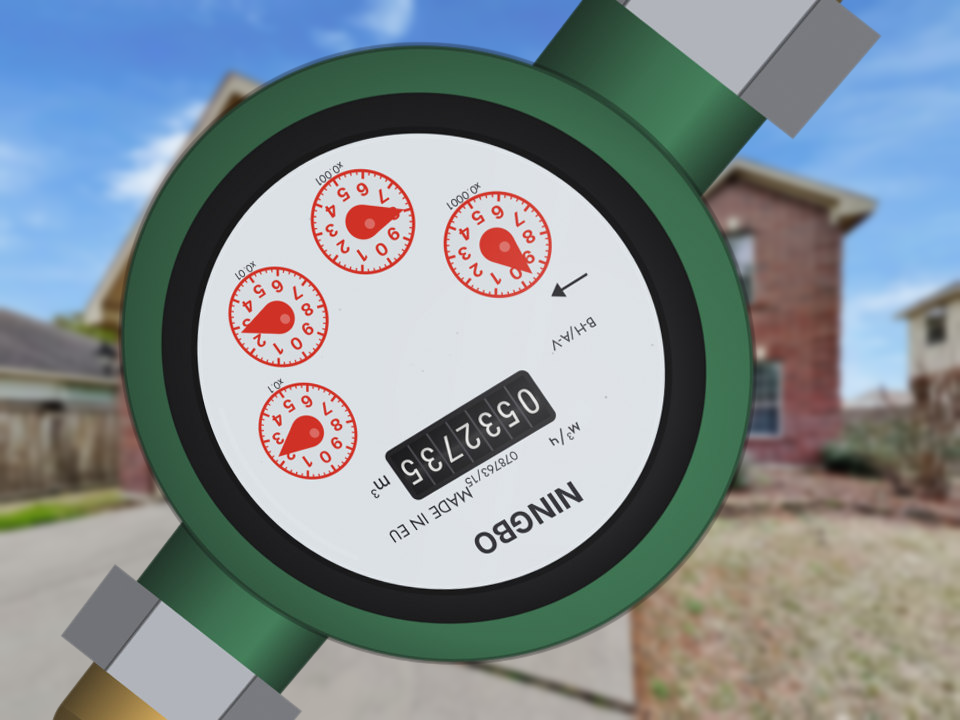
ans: {"value": 532735.2279, "unit": "m³"}
